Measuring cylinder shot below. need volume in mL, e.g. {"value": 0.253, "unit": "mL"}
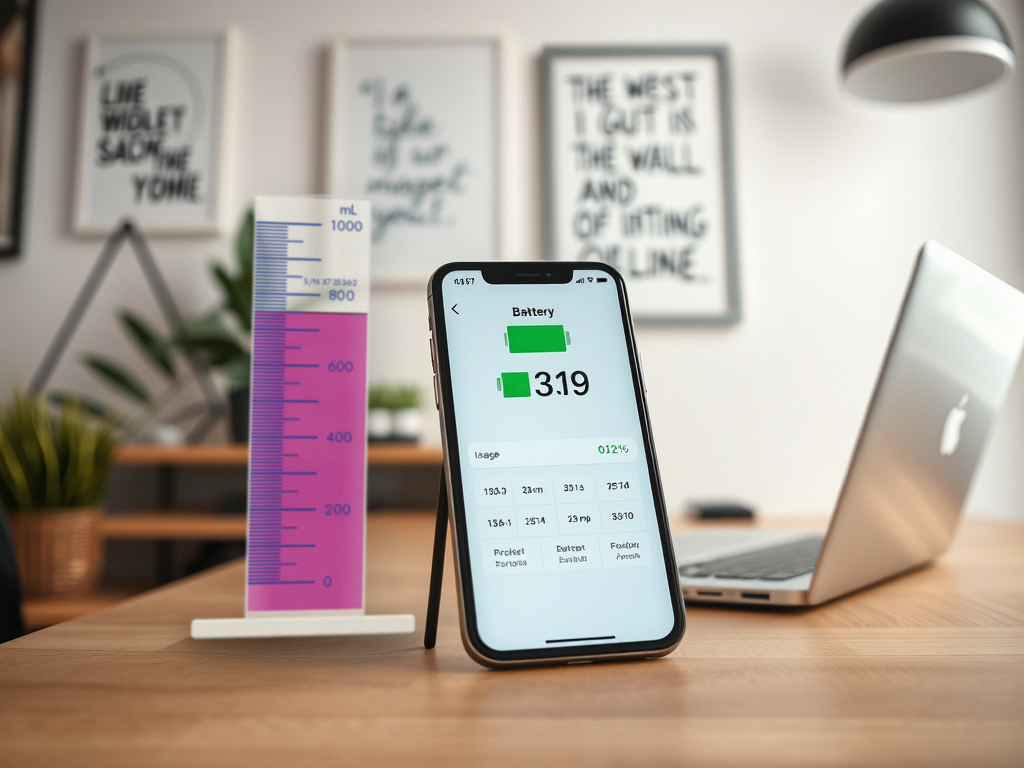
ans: {"value": 750, "unit": "mL"}
